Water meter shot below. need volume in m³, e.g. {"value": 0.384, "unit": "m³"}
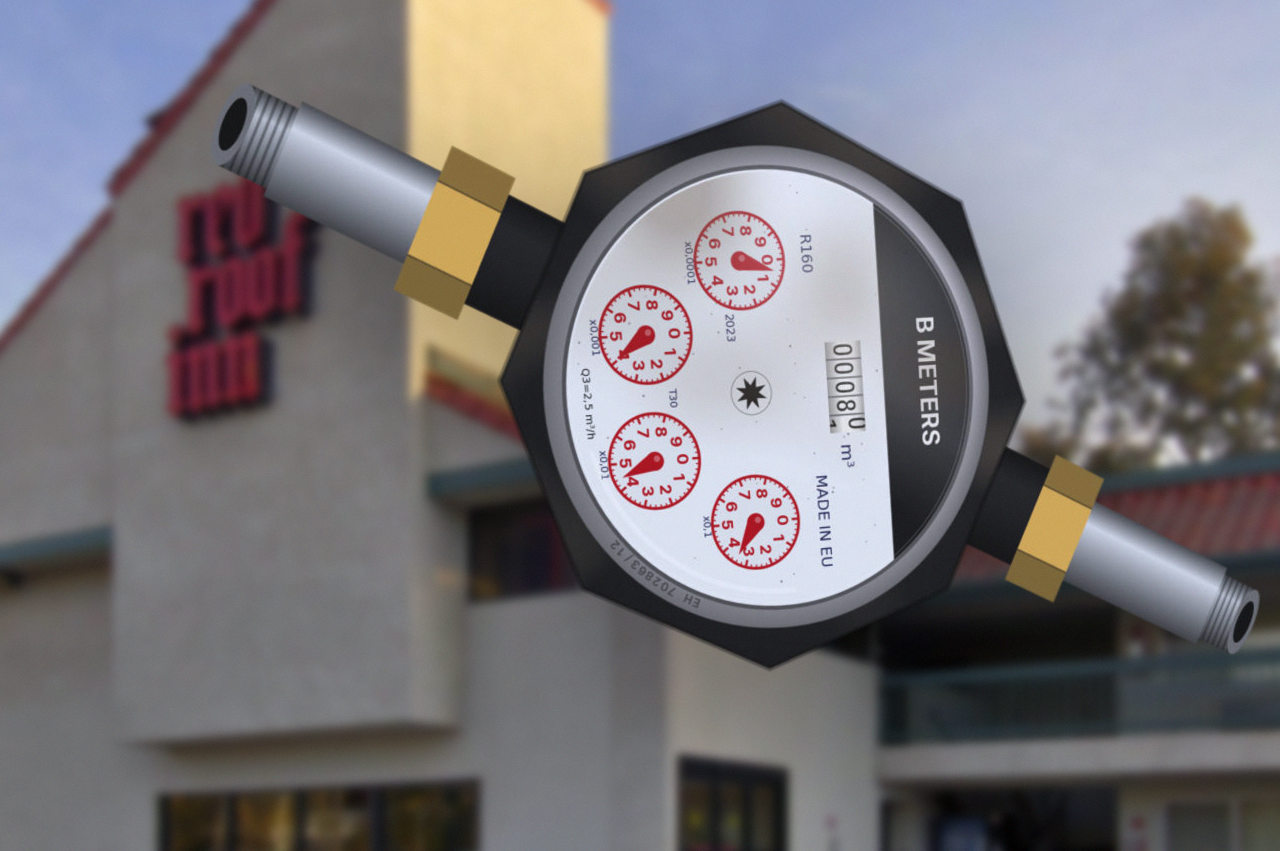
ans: {"value": 80.3440, "unit": "m³"}
